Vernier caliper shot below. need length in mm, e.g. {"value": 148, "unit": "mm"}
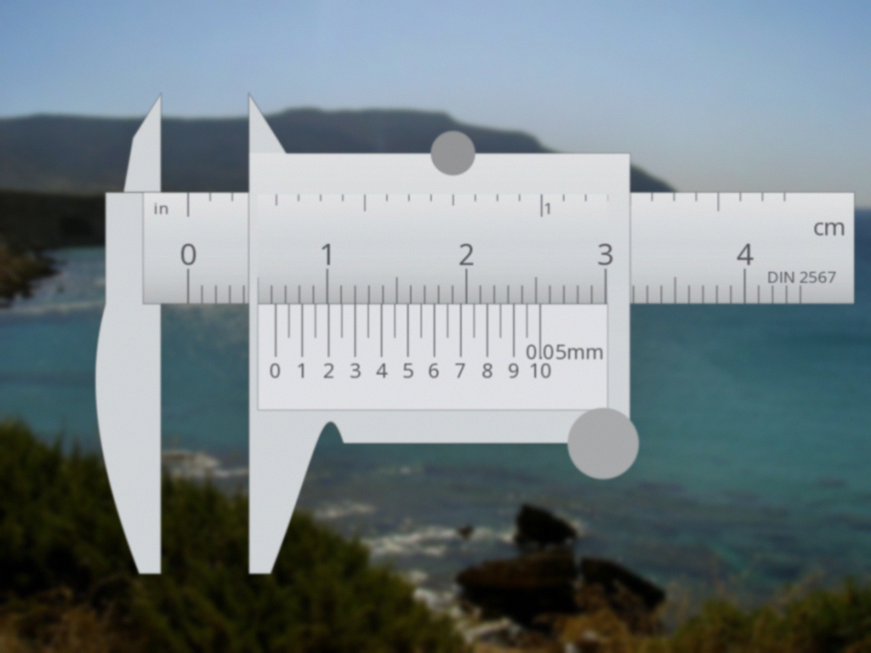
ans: {"value": 6.3, "unit": "mm"}
